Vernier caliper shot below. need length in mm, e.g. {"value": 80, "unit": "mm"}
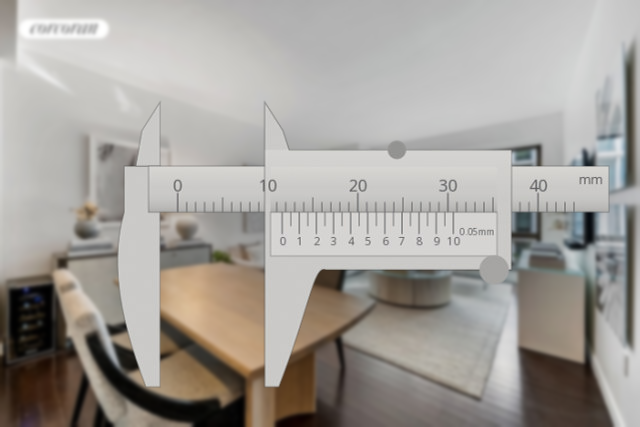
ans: {"value": 11.6, "unit": "mm"}
